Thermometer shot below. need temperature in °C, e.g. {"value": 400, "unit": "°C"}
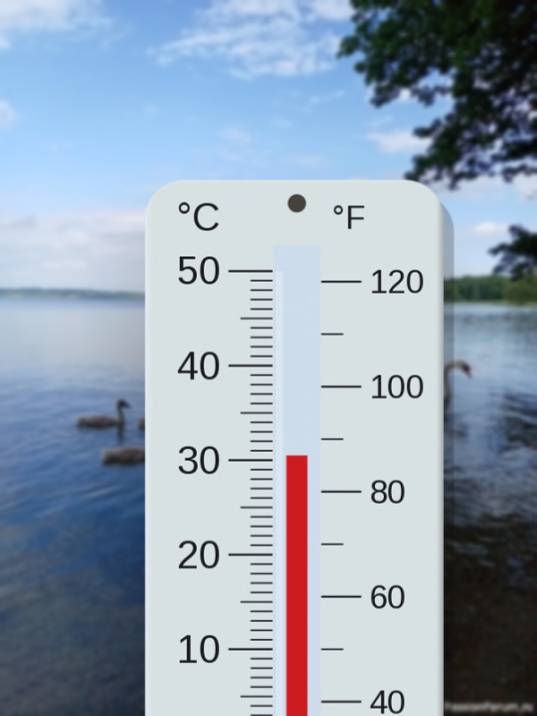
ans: {"value": 30.5, "unit": "°C"}
